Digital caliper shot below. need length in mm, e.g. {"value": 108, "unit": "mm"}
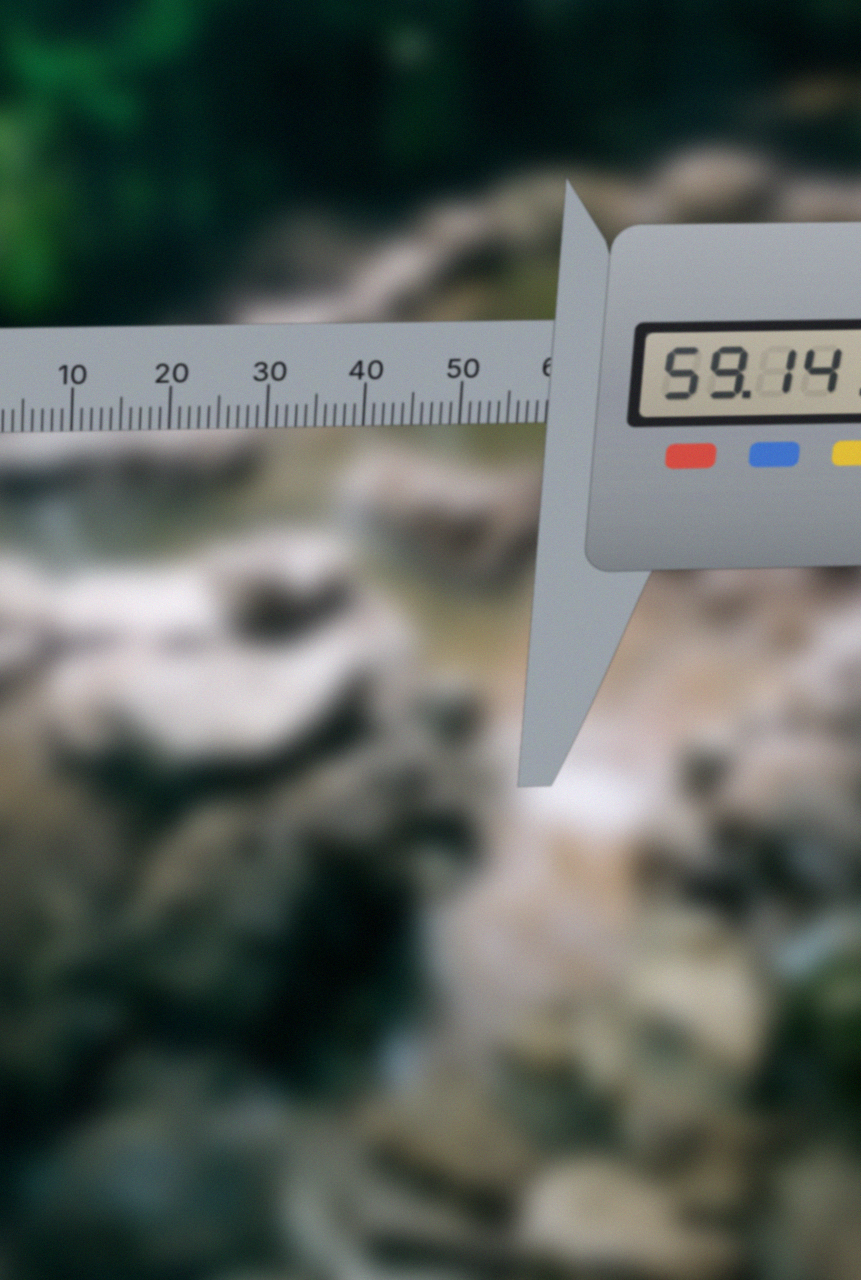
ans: {"value": 59.14, "unit": "mm"}
